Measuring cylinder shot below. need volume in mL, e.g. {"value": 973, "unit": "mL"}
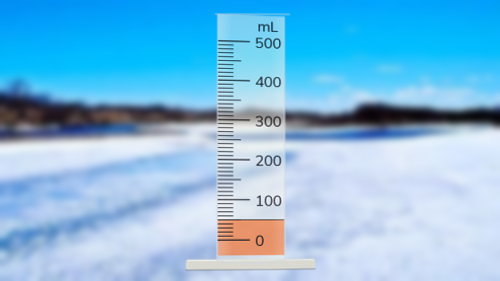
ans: {"value": 50, "unit": "mL"}
